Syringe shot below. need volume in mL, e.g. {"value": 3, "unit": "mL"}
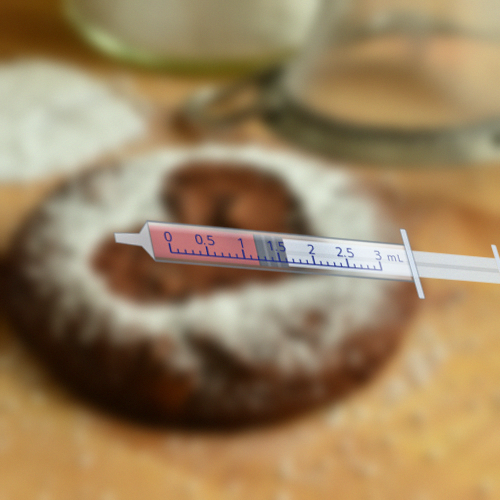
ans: {"value": 1.2, "unit": "mL"}
